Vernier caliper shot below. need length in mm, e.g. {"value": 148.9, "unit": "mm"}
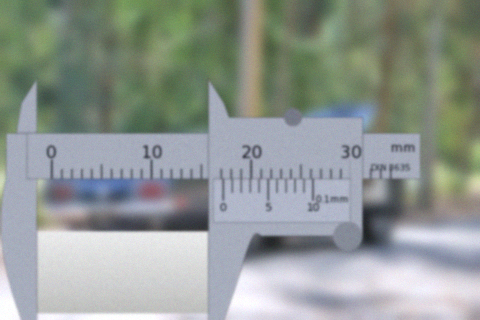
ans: {"value": 17.2, "unit": "mm"}
